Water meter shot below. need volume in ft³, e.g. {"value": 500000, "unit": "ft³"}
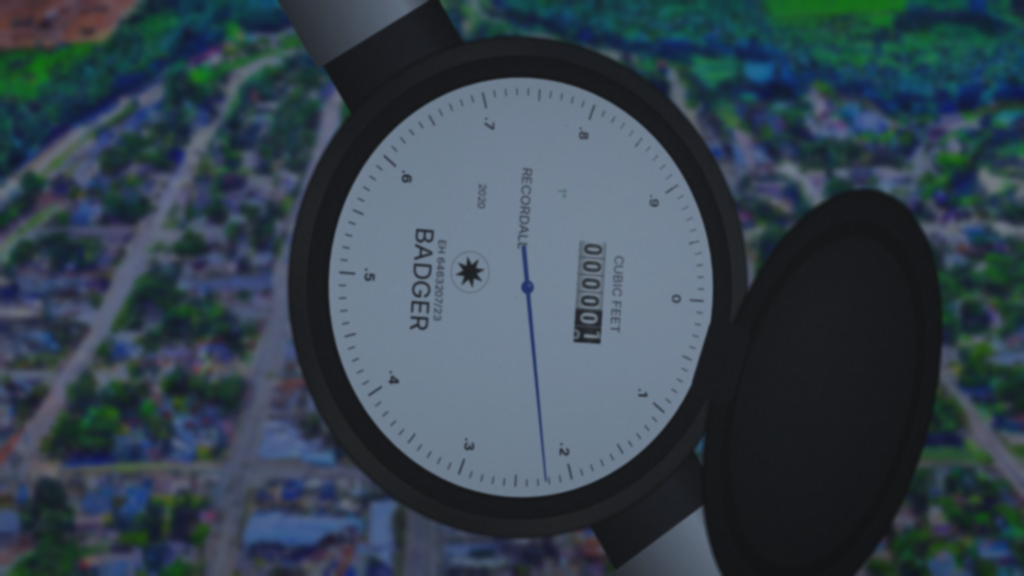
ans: {"value": 1.22, "unit": "ft³"}
